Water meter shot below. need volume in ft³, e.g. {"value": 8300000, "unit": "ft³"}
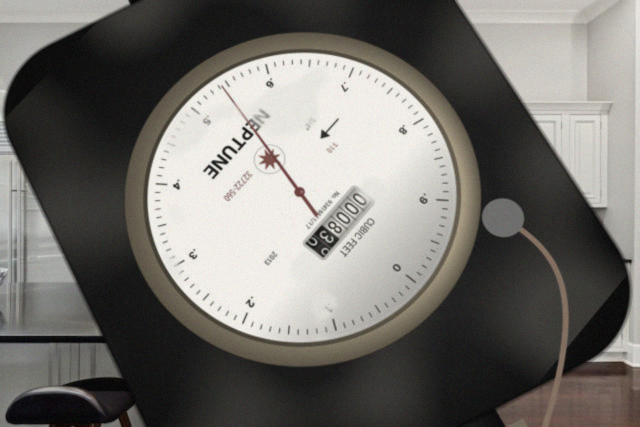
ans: {"value": 838.54, "unit": "ft³"}
